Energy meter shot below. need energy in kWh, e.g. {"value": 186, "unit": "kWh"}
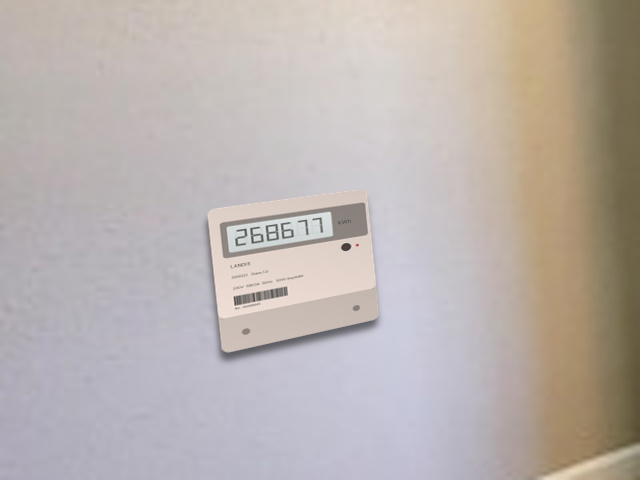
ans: {"value": 268677, "unit": "kWh"}
